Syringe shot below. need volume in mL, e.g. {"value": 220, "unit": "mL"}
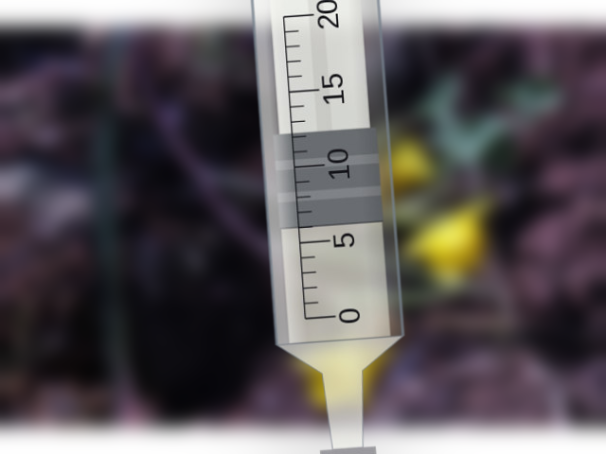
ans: {"value": 6, "unit": "mL"}
